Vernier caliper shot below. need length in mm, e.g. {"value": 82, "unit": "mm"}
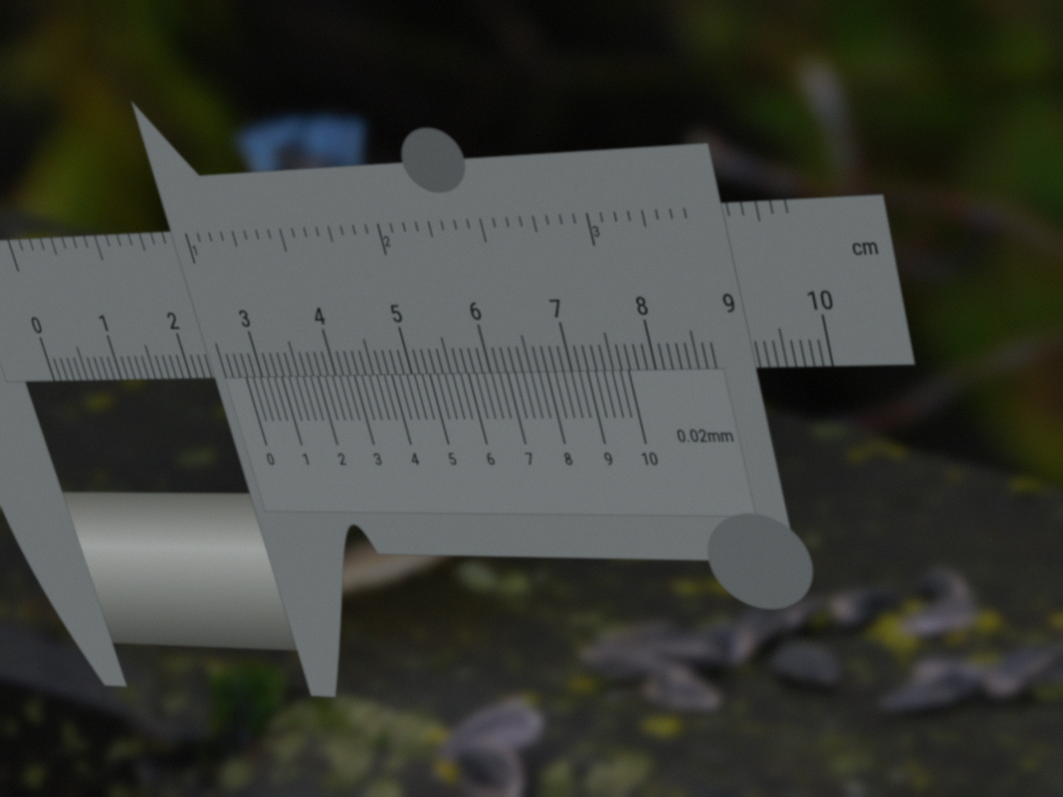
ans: {"value": 27.8, "unit": "mm"}
